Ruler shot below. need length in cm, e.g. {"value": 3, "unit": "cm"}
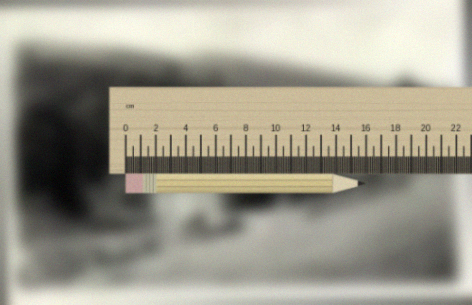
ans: {"value": 16, "unit": "cm"}
